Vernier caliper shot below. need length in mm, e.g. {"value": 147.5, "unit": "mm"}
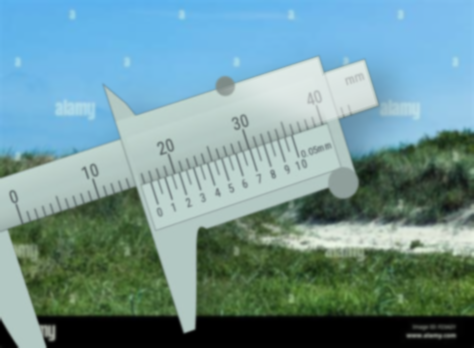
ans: {"value": 16.8, "unit": "mm"}
